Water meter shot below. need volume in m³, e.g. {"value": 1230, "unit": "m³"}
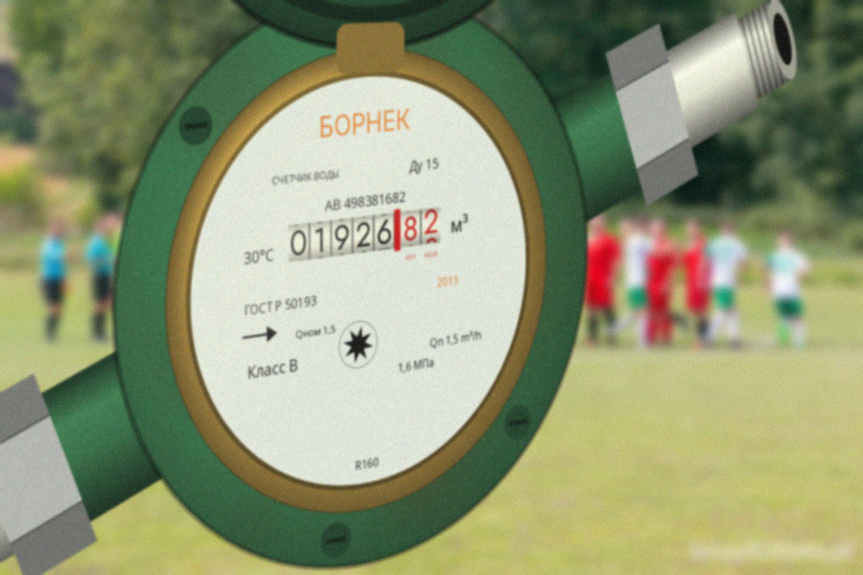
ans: {"value": 1926.82, "unit": "m³"}
